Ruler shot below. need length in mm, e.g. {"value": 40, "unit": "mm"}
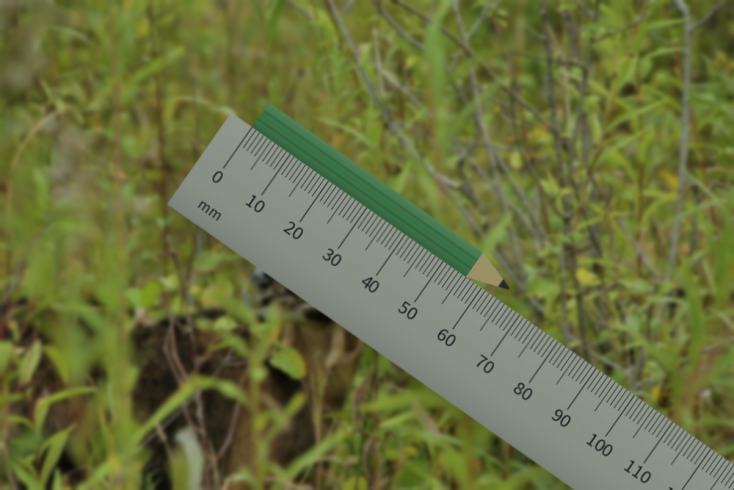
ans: {"value": 65, "unit": "mm"}
